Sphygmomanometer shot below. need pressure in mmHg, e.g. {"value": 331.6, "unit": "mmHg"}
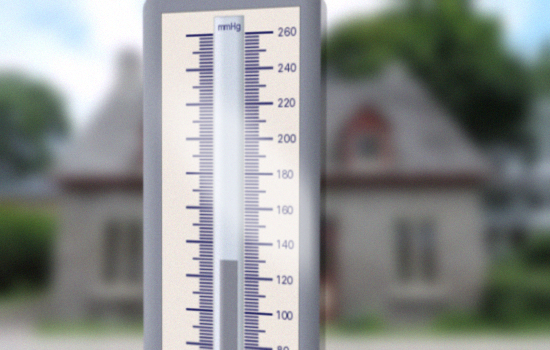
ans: {"value": 130, "unit": "mmHg"}
